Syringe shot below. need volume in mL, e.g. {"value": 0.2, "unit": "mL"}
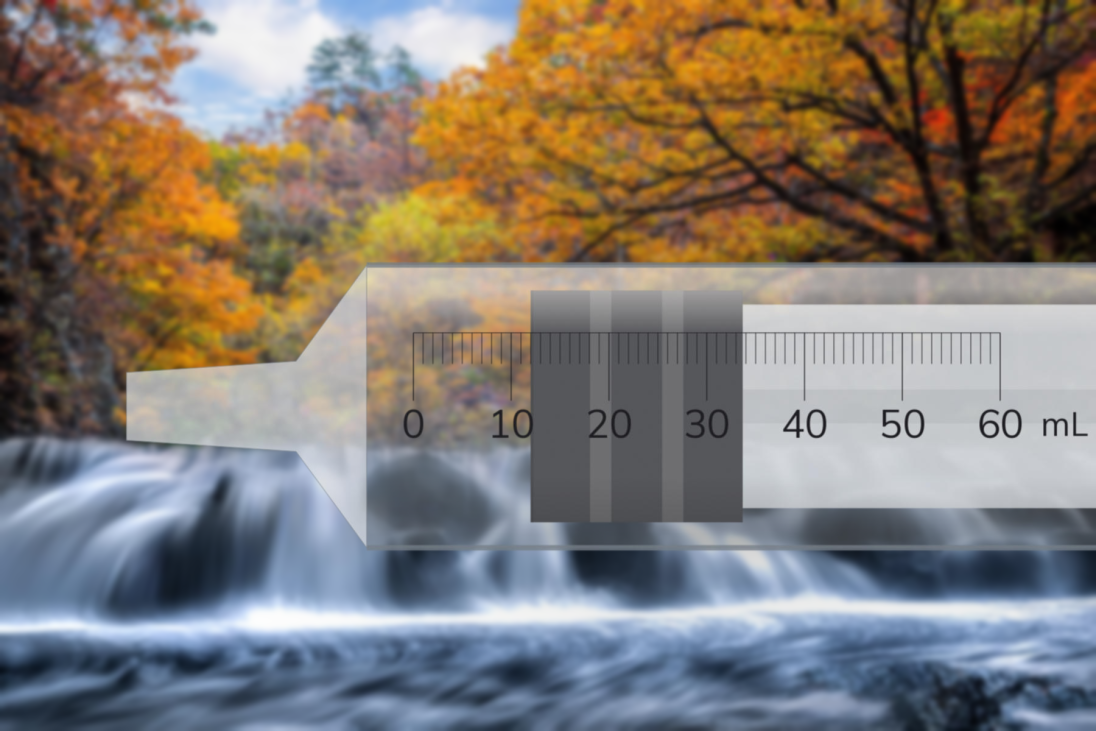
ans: {"value": 12, "unit": "mL"}
